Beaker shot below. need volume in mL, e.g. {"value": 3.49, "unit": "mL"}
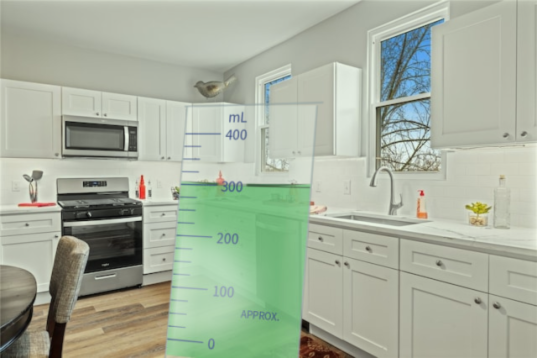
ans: {"value": 300, "unit": "mL"}
